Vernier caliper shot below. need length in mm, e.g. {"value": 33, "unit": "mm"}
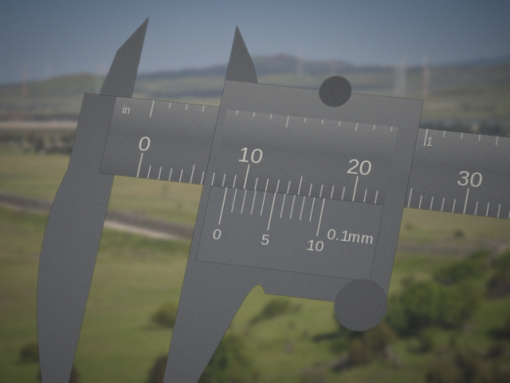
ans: {"value": 8.4, "unit": "mm"}
